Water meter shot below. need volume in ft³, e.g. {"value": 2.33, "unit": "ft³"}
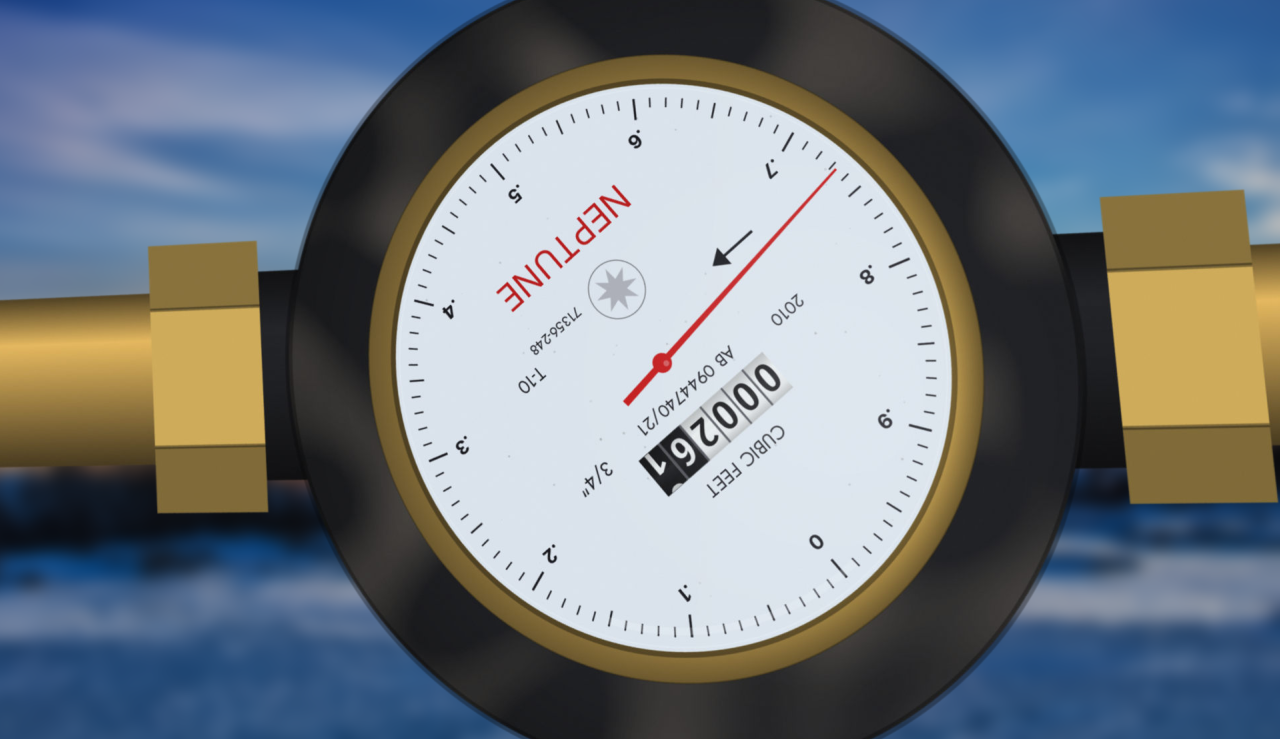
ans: {"value": 260.73, "unit": "ft³"}
